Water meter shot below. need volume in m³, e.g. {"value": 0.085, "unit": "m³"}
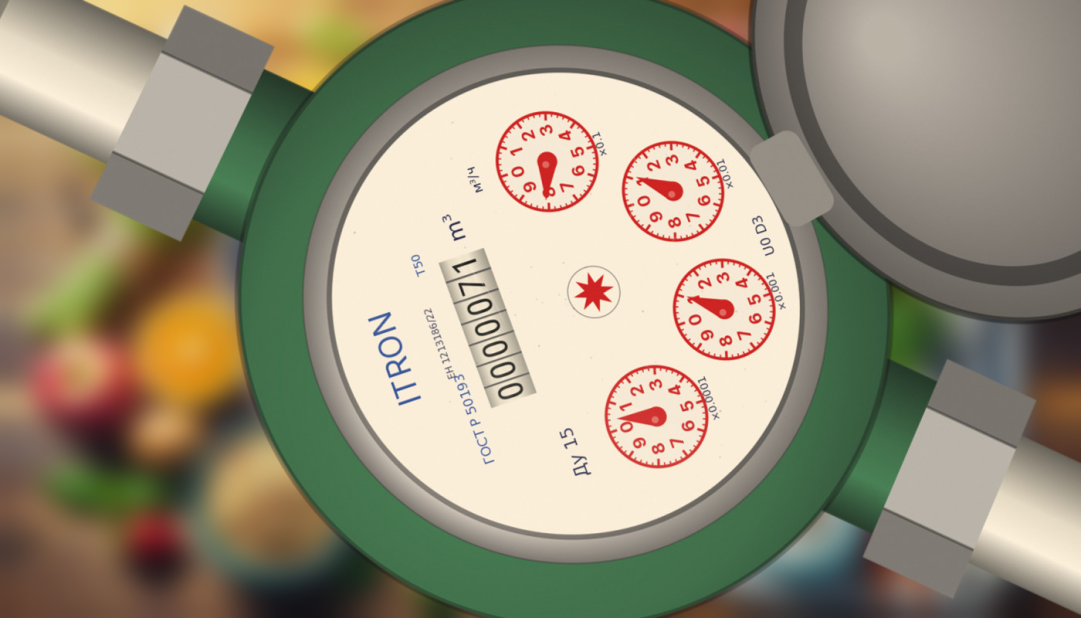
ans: {"value": 71.8110, "unit": "m³"}
